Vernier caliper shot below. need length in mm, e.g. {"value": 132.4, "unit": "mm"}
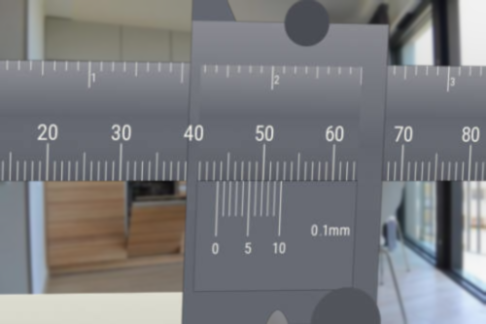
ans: {"value": 43.6, "unit": "mm"}
